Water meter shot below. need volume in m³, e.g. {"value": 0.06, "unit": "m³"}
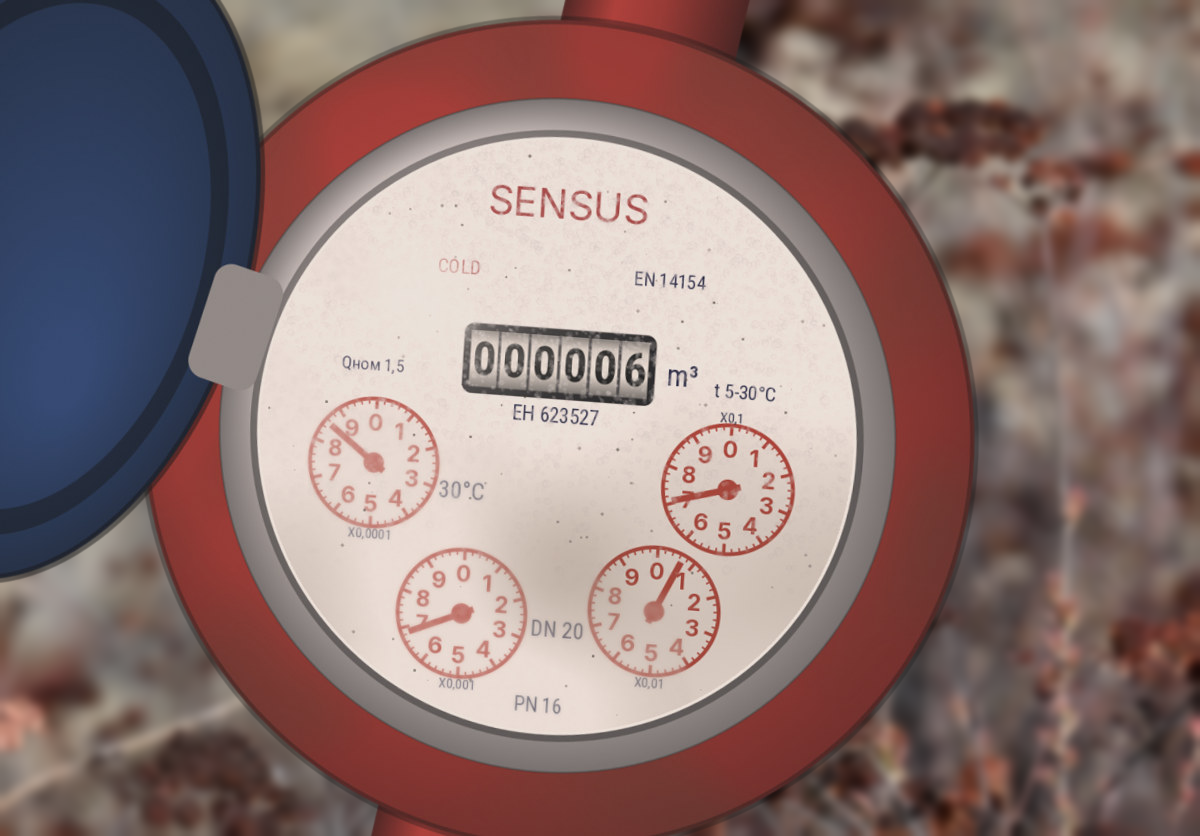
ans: {"value": 6.7068, "unit": "m³"}
